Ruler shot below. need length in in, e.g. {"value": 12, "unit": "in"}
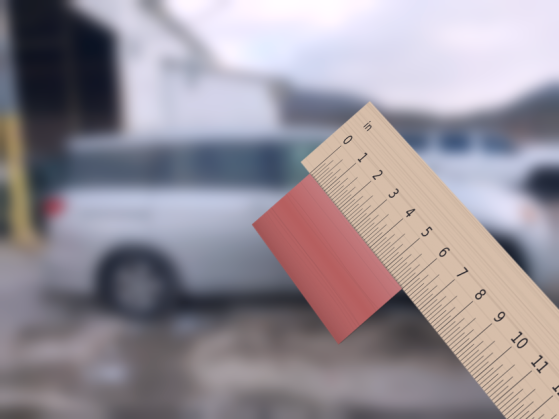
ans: {"value": 6, "unit": "in"}
